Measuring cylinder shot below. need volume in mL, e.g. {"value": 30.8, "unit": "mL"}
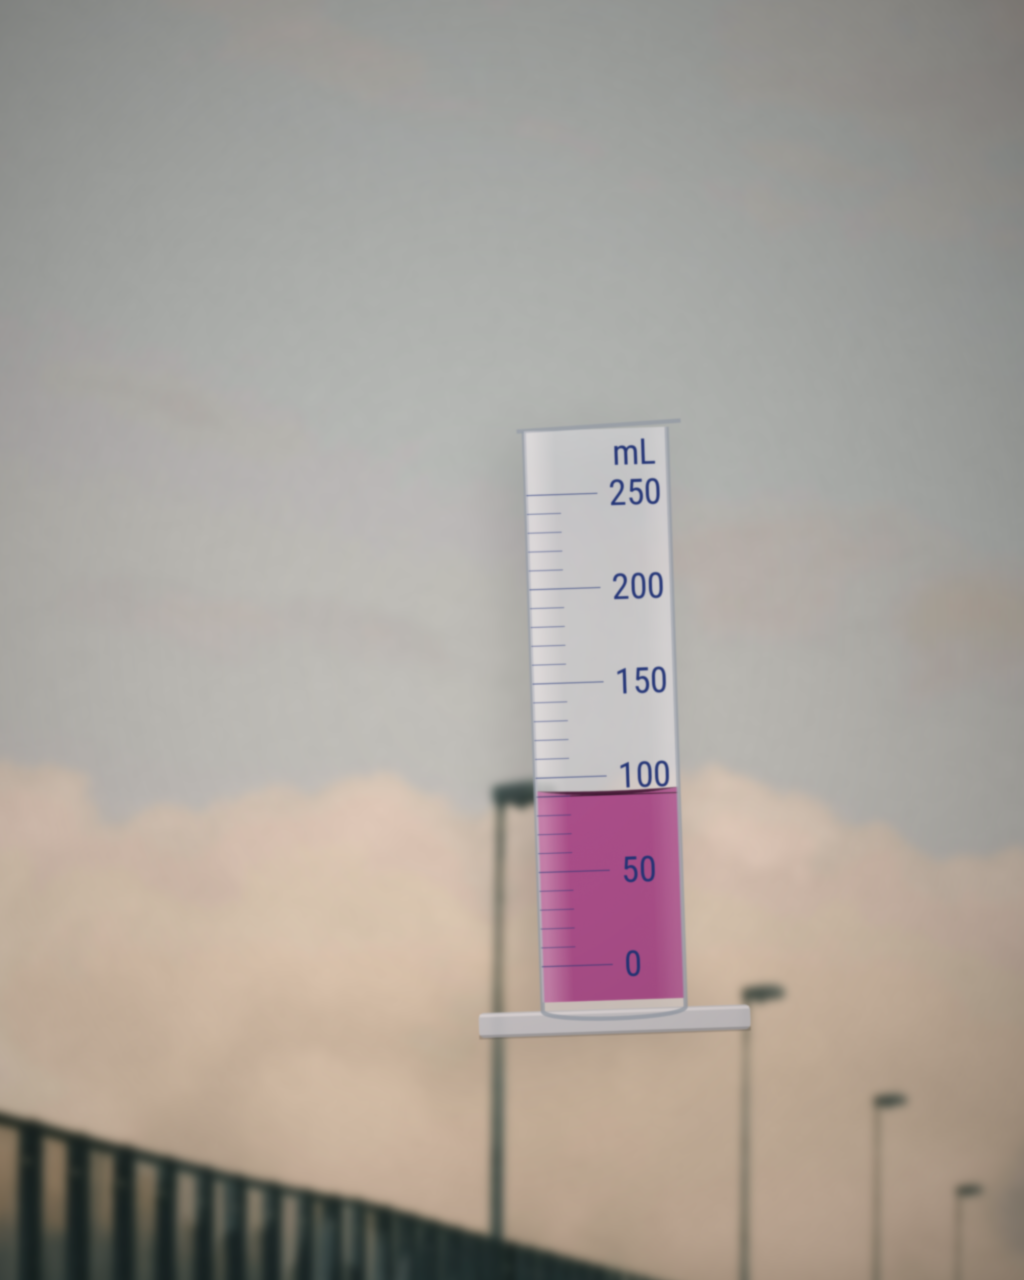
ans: {"value": 90, "unit": "mL"}
